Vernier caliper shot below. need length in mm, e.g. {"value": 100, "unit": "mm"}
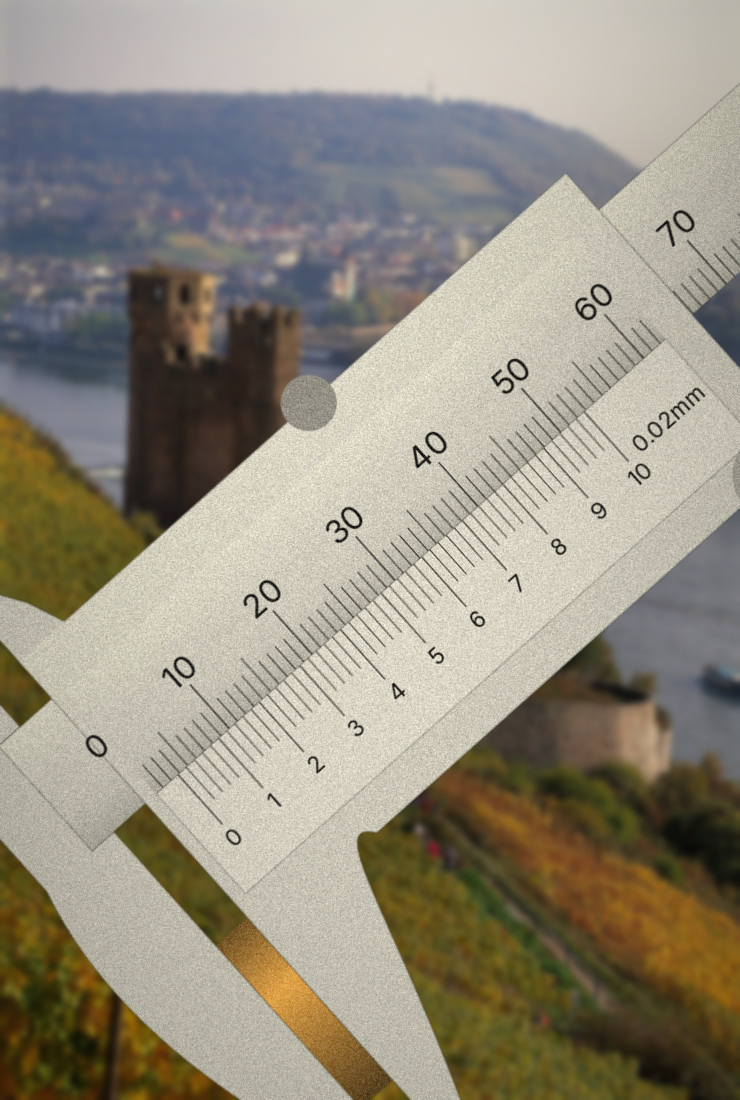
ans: {"value": 3.8, "unit": "mm"}
